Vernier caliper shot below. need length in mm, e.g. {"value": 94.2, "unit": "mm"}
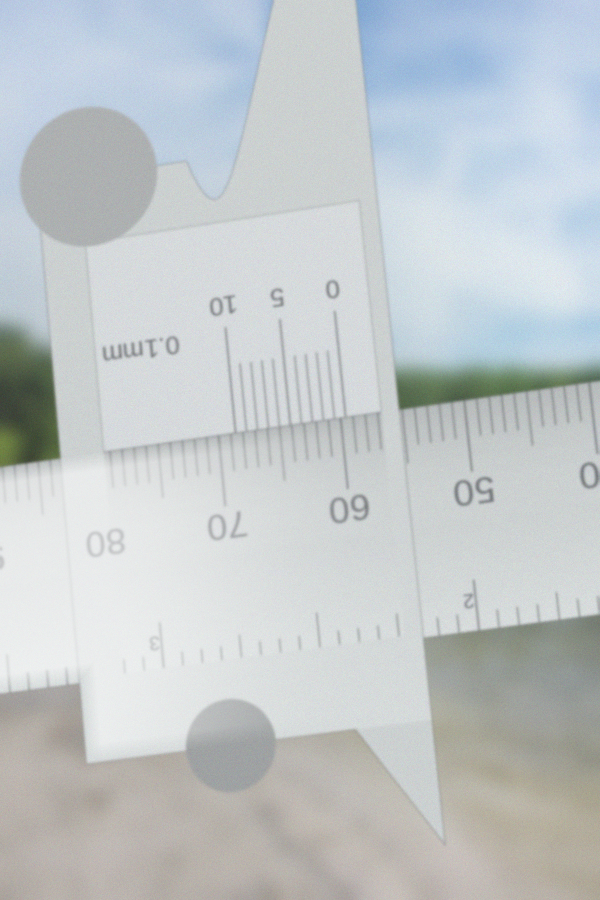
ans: {"value": 59.6, "unit": "mm"}
